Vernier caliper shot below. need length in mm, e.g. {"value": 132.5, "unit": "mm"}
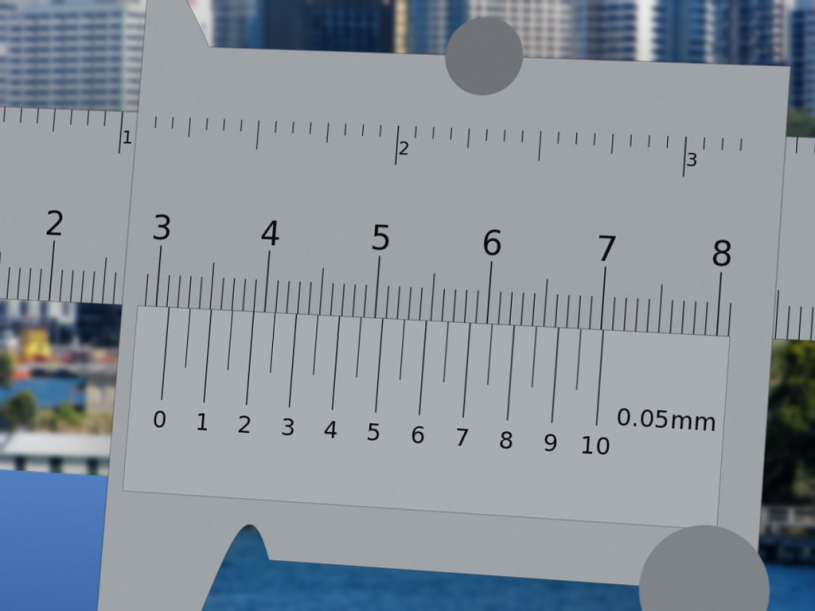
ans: {"value": 31.2, "unit": "mm"}
